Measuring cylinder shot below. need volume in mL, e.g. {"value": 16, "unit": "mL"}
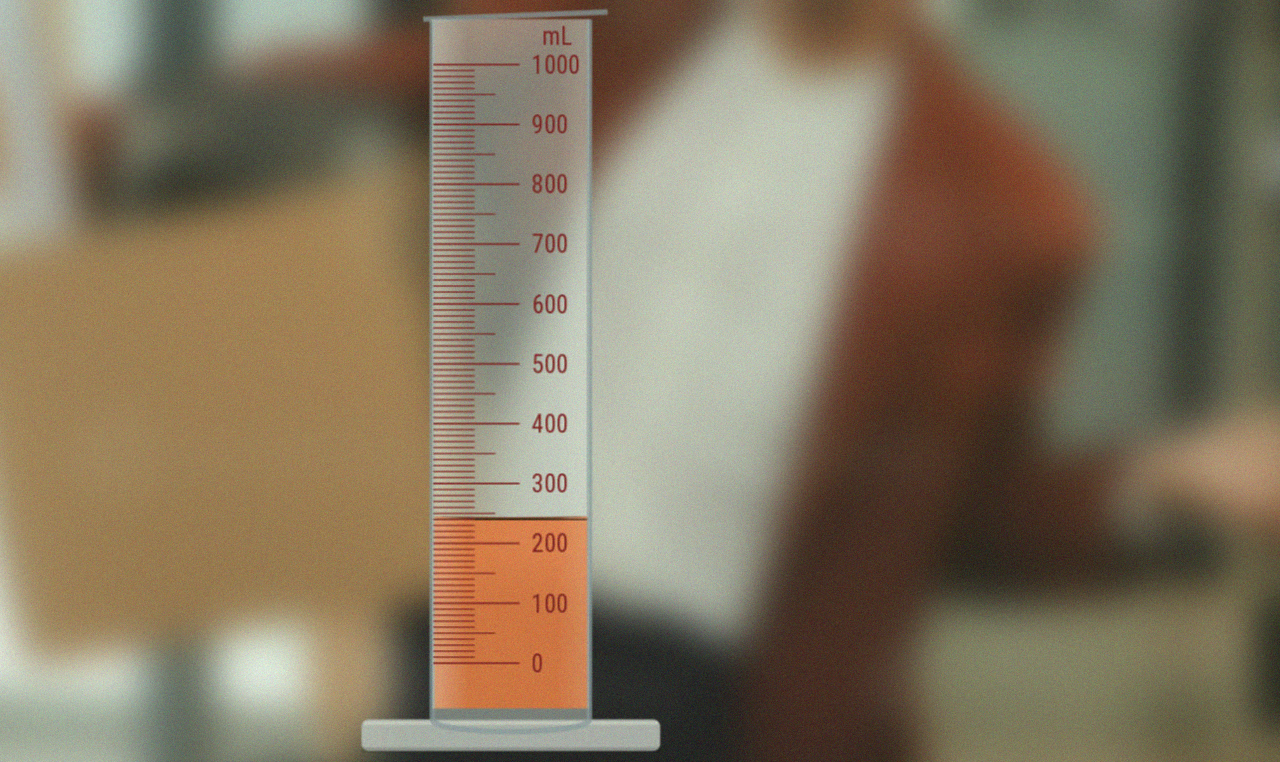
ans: {"value": 240, "unit": "mL"}
